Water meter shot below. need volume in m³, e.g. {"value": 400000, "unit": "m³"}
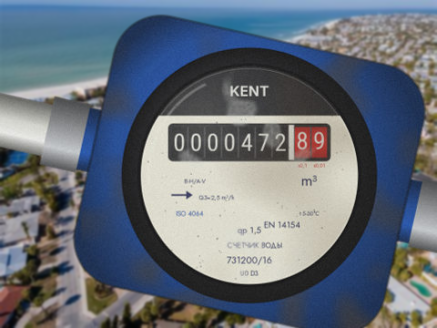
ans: {"value": 472.89, "unit": "m³"}
